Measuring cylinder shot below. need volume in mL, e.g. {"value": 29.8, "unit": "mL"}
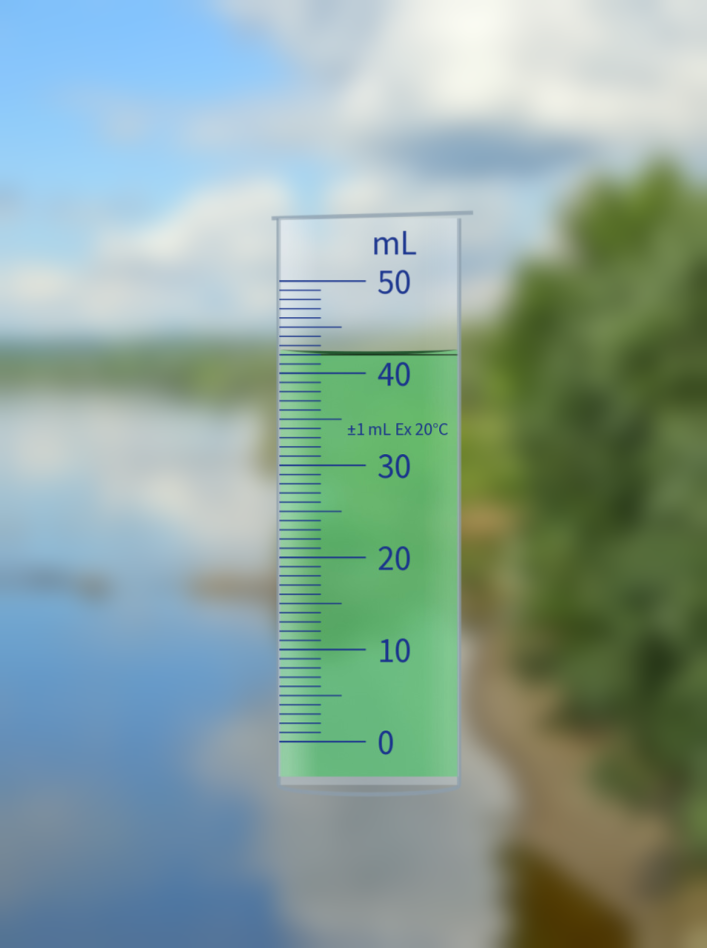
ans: {"value": 42, "unit": "mL"}
